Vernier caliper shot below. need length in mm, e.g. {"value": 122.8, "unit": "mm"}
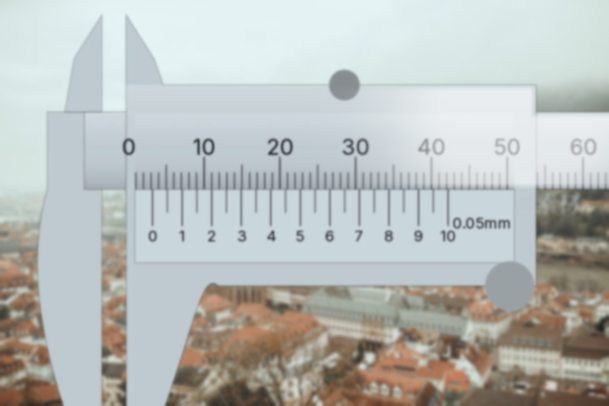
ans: {"value": 3.2, "unit": "mm"}
